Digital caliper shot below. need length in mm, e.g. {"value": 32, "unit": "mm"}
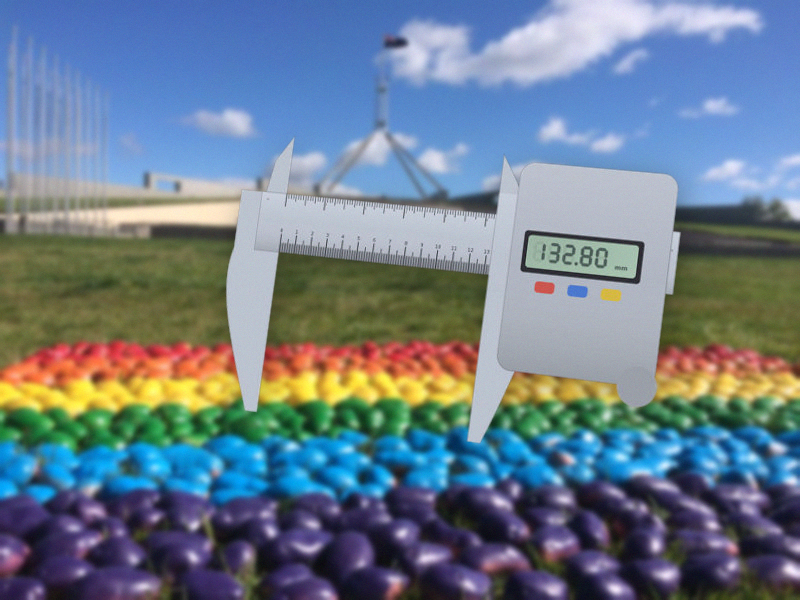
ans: {"value": 132.80, "unit": "mm"}
